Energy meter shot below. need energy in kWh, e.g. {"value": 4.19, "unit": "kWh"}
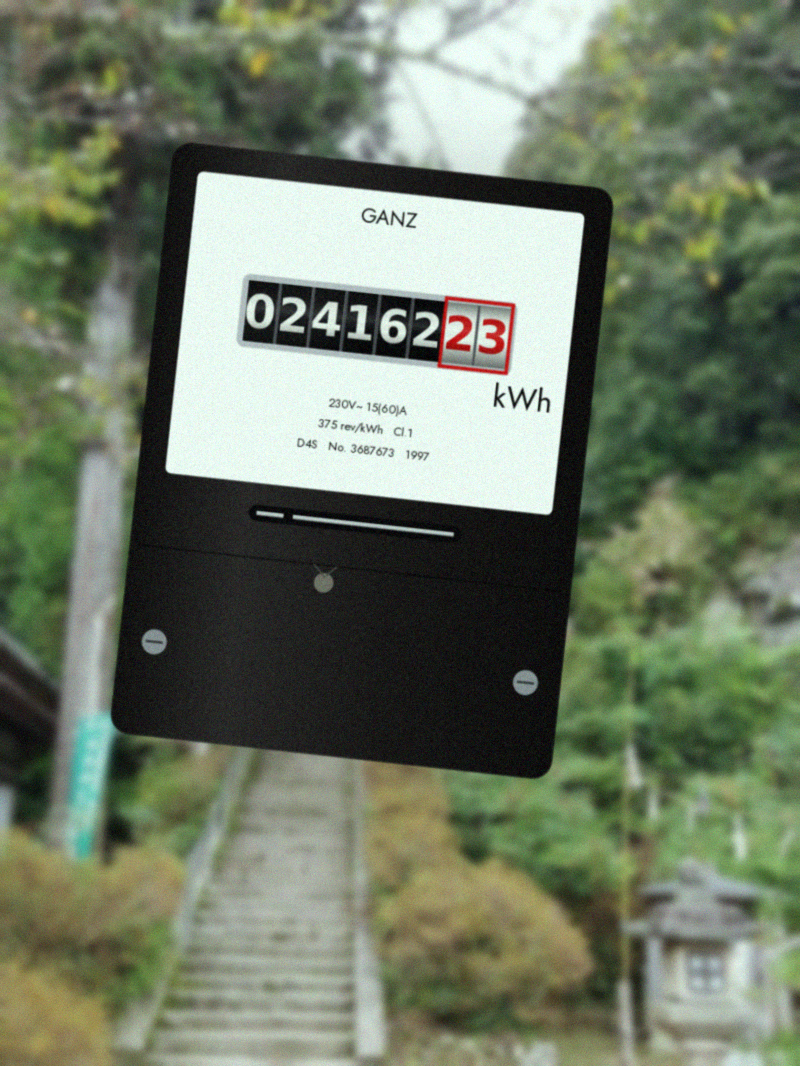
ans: {"value": 24162.23, "unit": "kWh"}
